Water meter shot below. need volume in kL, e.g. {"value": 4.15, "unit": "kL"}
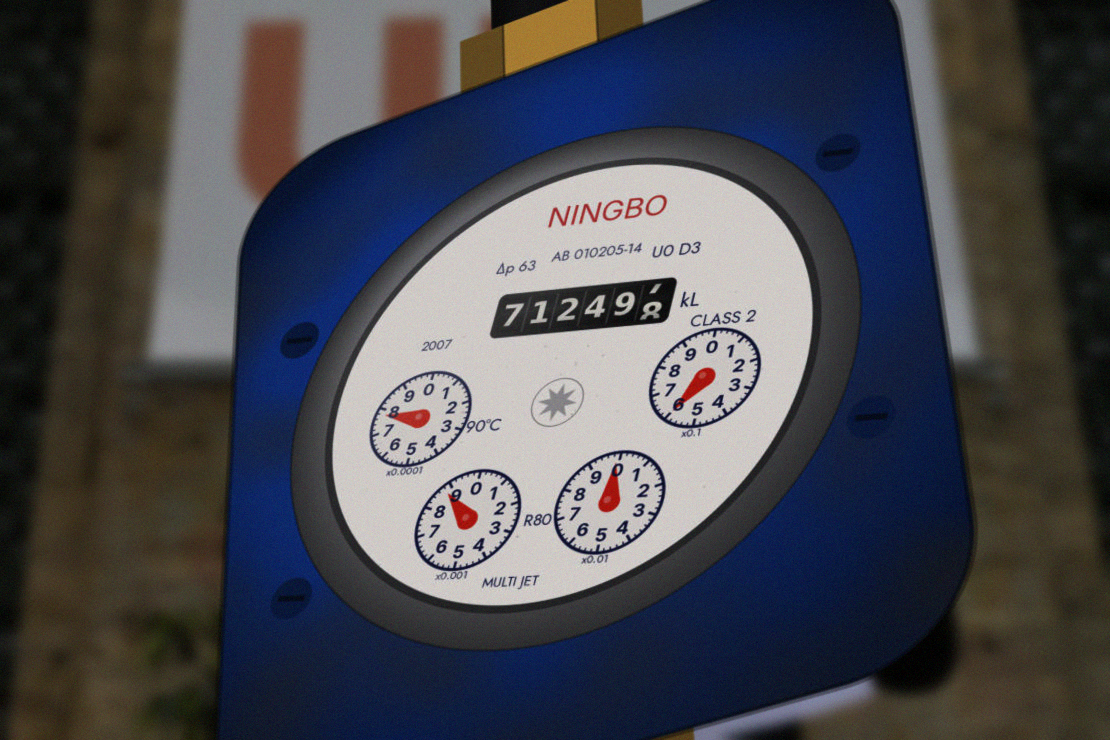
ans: {"value": 712497.5987, "unit": "kL"}
